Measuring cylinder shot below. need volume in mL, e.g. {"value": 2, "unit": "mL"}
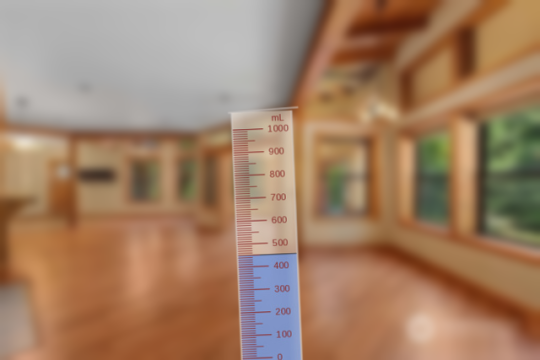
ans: {"value": 450, "unit": "mL"}
